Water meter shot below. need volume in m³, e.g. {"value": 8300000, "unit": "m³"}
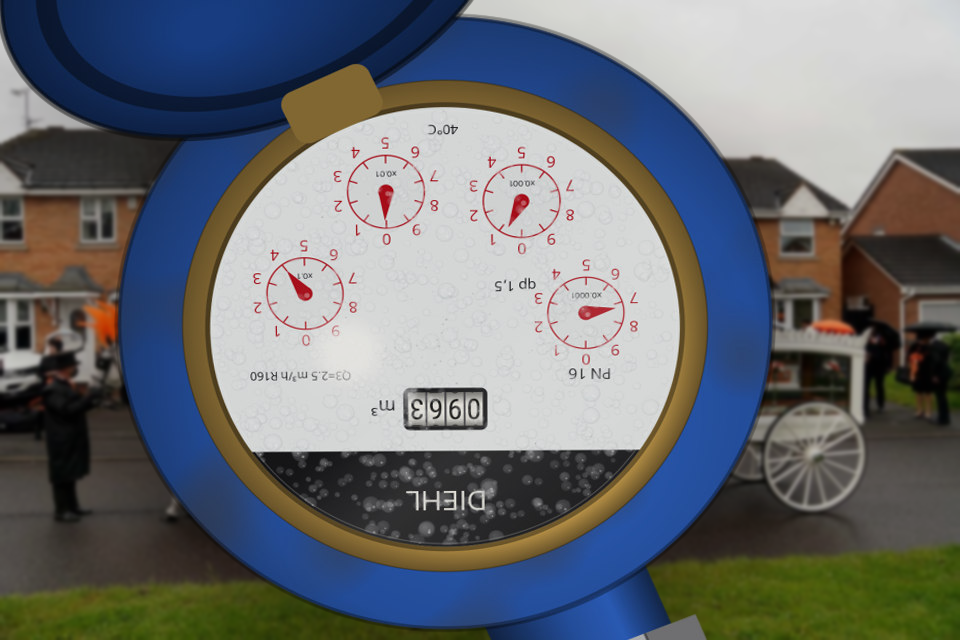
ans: {"value": 963.4007, "unit": "m³"}
